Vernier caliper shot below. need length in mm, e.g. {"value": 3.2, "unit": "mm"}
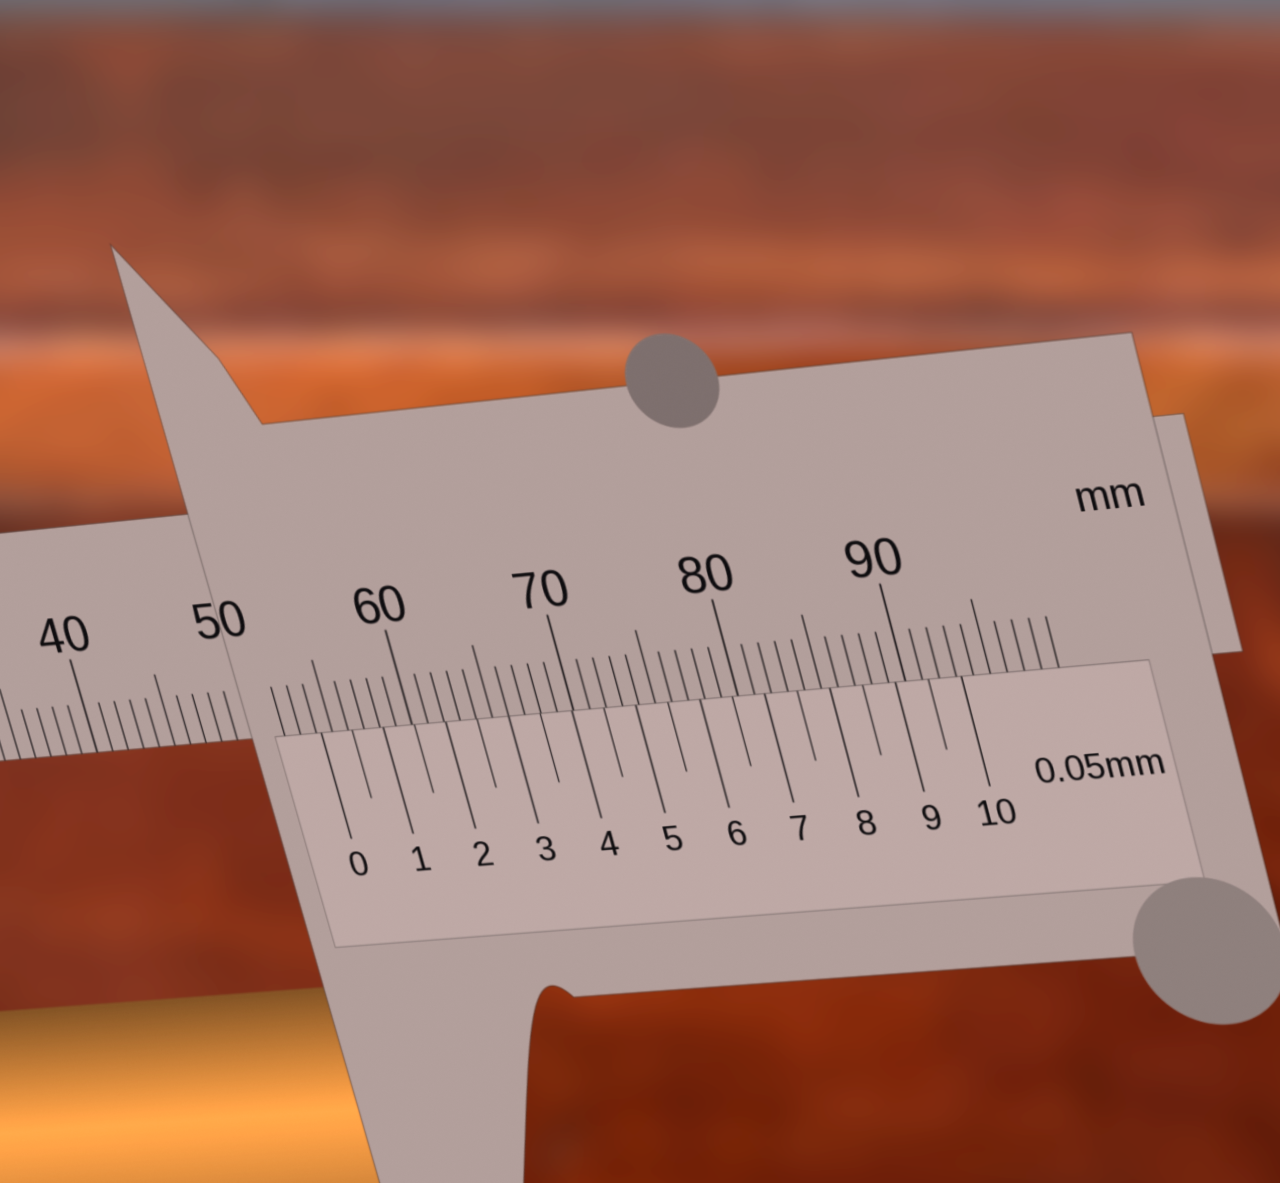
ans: {"value": 54.3, "unit": "mm"}
